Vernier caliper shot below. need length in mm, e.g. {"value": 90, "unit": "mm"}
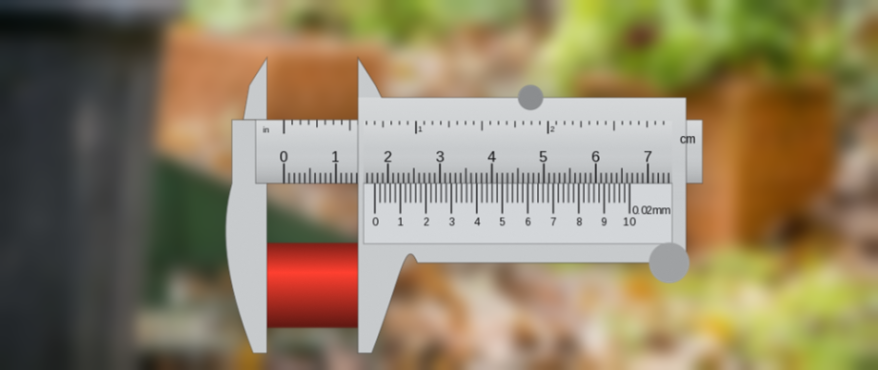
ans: {"value": 17.5, "unit": "mm"}
